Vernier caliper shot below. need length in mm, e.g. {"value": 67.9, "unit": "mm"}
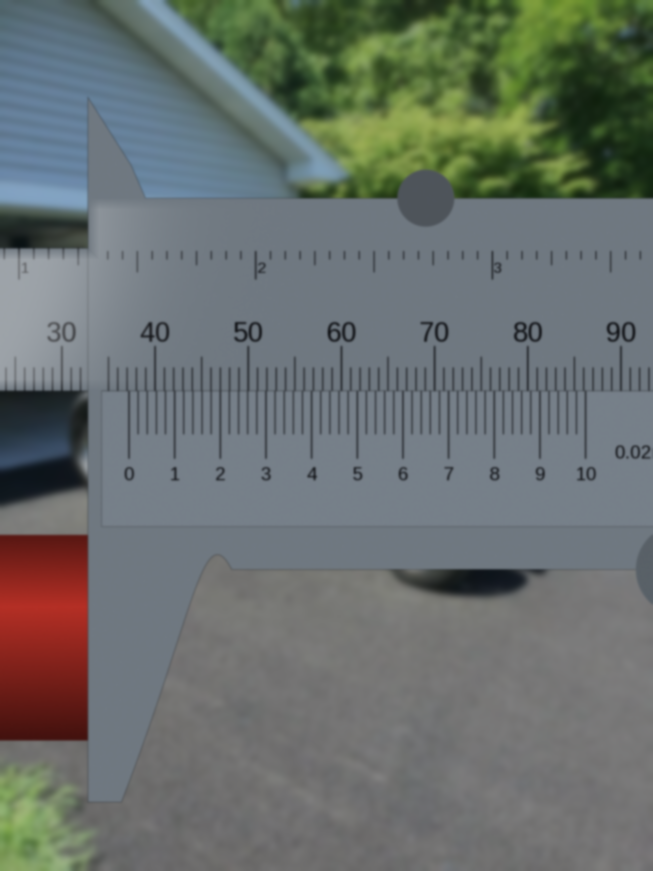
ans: {"value": 37.2, "unit": "mm"}
